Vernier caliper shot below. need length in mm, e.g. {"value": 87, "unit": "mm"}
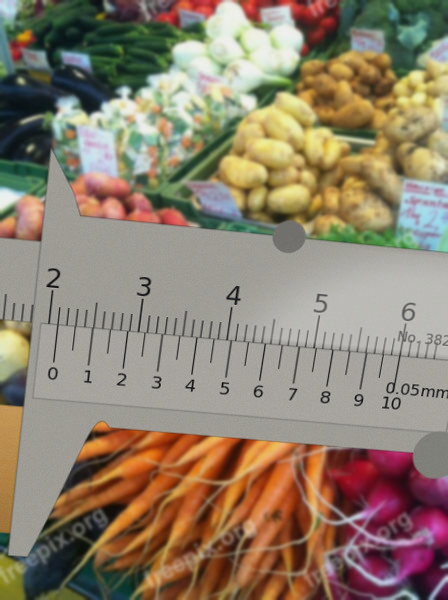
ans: {"value": 21.0, "unit": "mm"}
